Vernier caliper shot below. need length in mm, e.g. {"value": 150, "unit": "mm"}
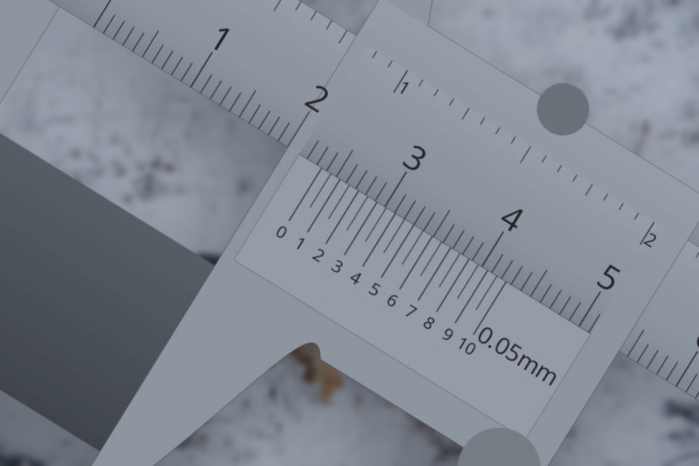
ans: {"value": 23.5, "unit": "mm"}
